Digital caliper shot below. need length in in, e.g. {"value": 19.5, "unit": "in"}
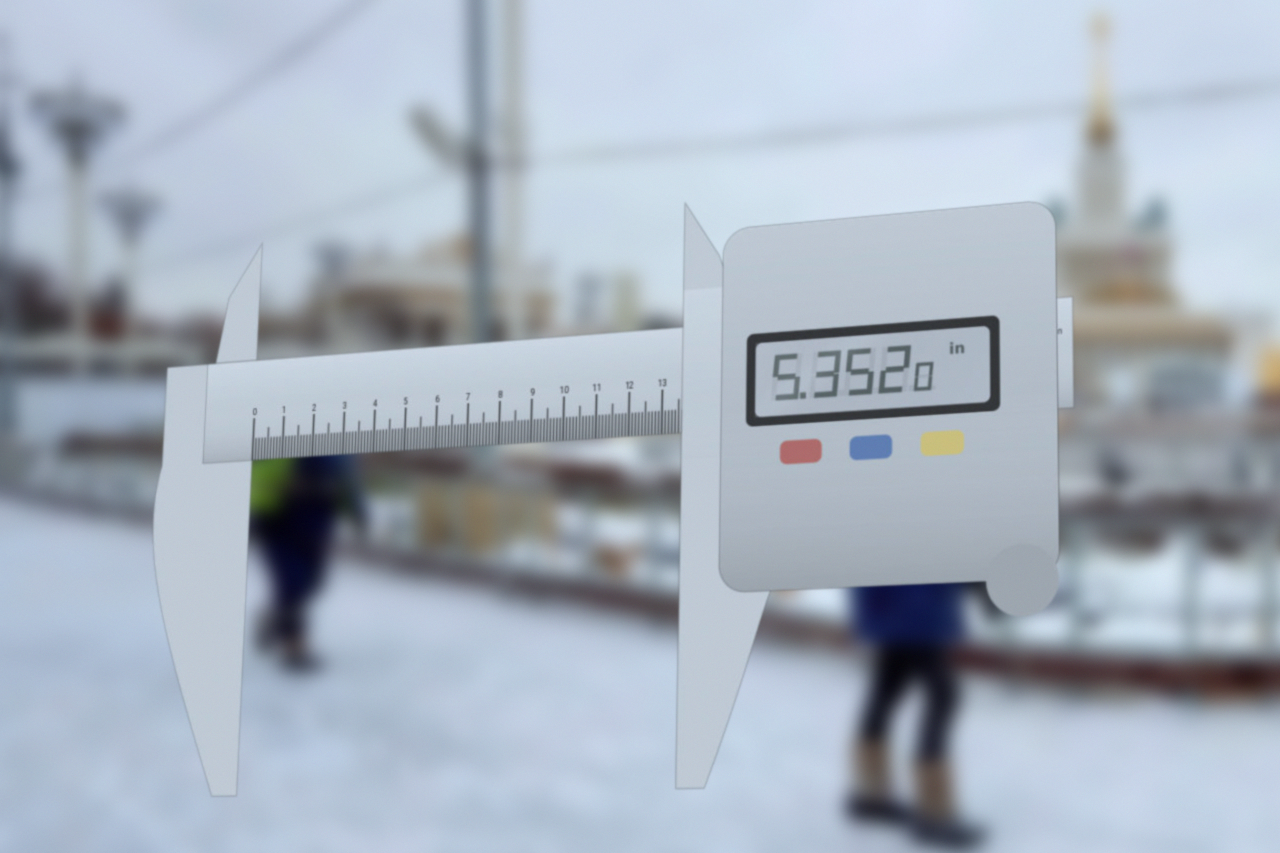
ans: {"value": 5.3520, "unit": "in"}
